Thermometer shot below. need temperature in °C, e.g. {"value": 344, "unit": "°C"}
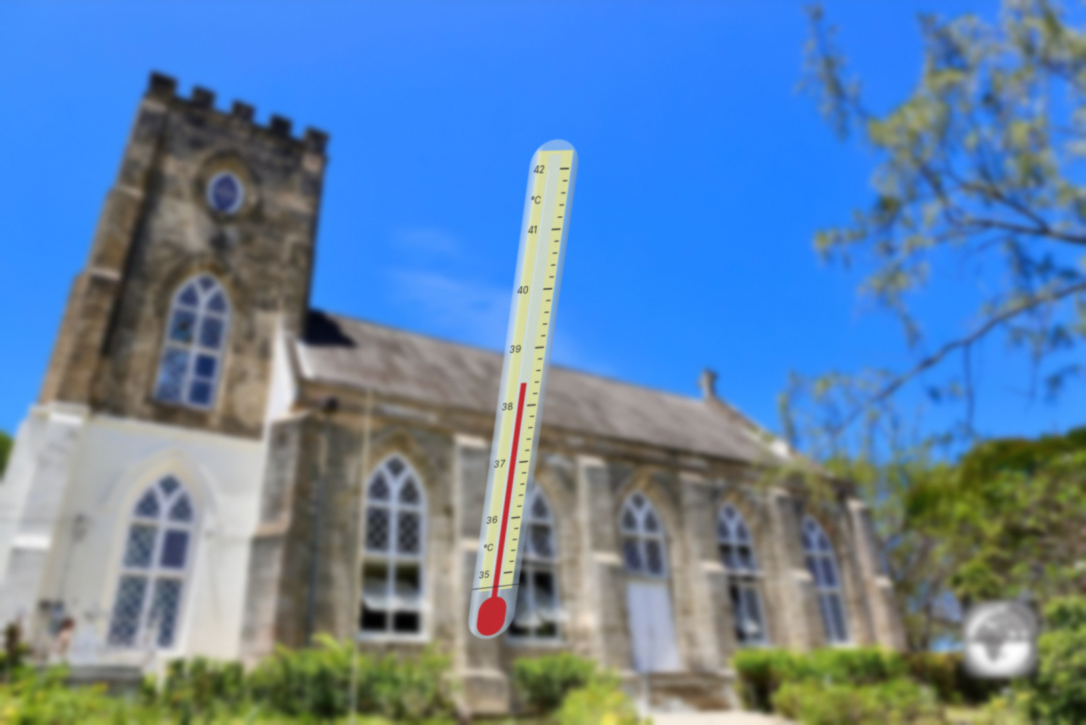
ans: {"value": 38.4, "unit": "°C"}
